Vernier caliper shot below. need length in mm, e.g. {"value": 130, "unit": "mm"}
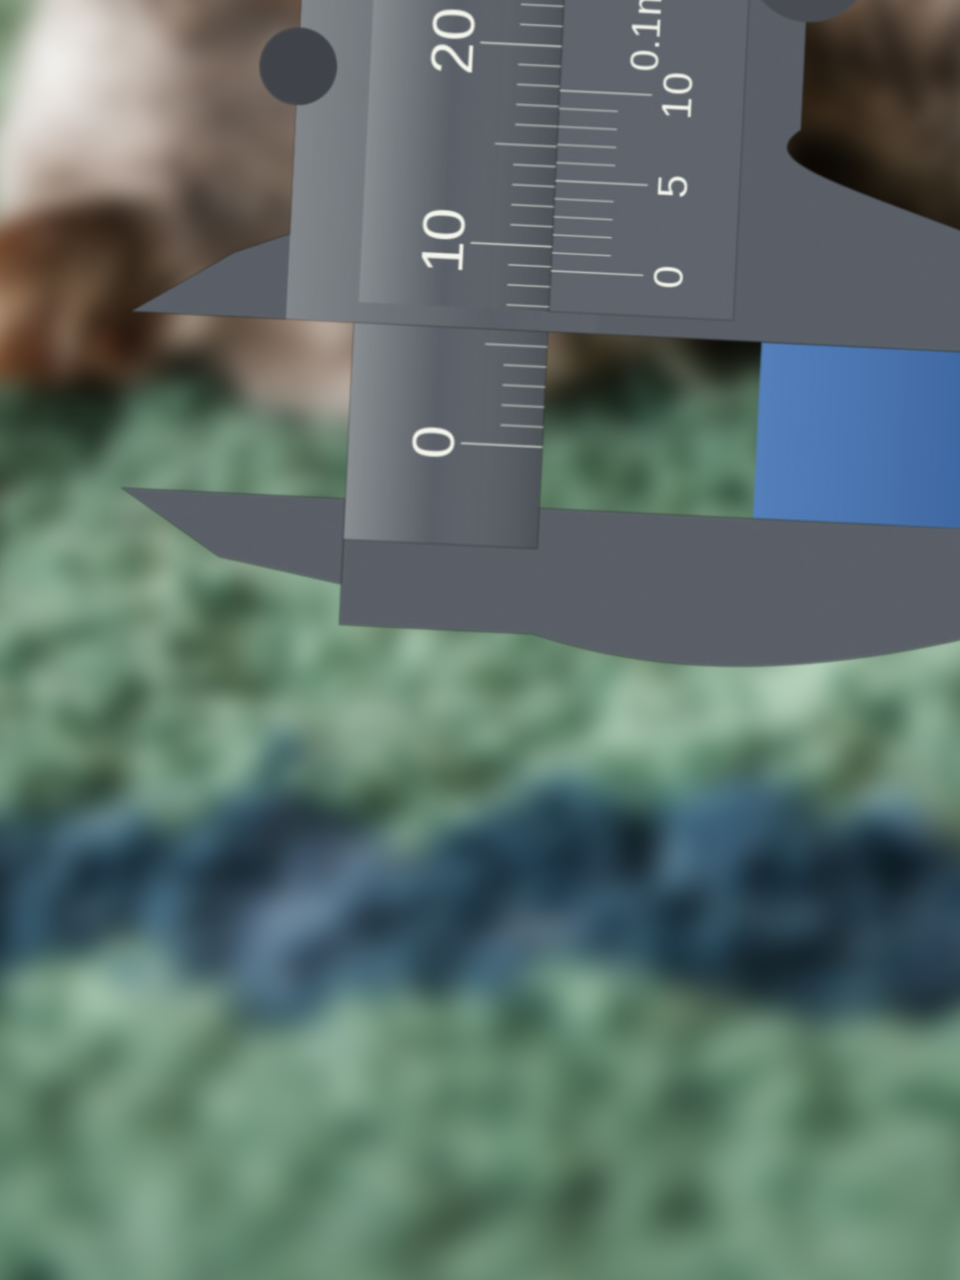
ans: {"value": 8.8, "unit": "mm"}
